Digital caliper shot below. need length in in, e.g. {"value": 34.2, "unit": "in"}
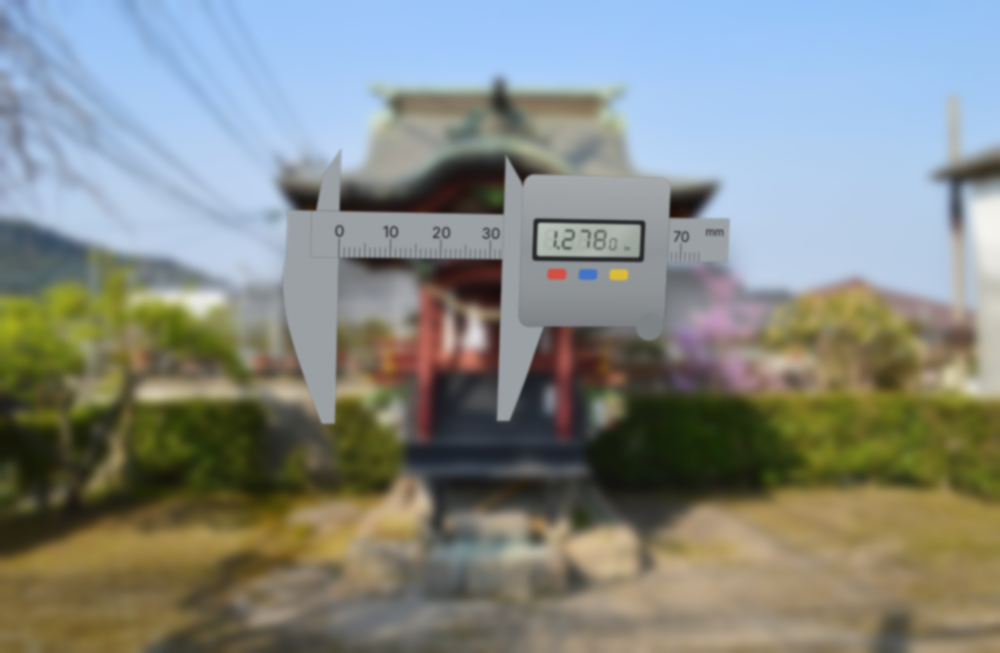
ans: {"value": 1.2780, "unit": "in"}
